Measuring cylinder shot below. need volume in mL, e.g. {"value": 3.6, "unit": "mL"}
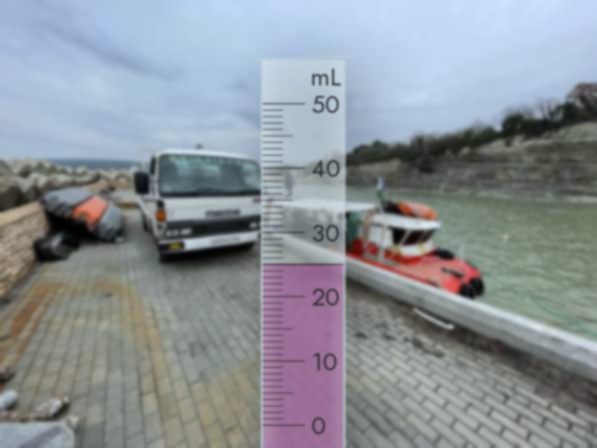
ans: {"value": 25, "unit": "mL"}
